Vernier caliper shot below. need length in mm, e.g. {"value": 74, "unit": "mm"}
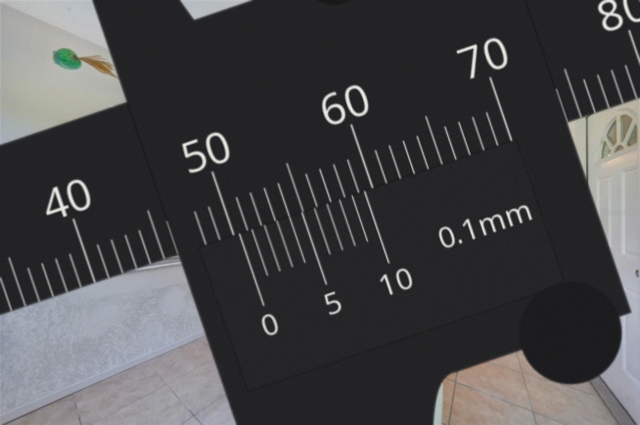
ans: {"value": 50.4, "unit": "mm"}
